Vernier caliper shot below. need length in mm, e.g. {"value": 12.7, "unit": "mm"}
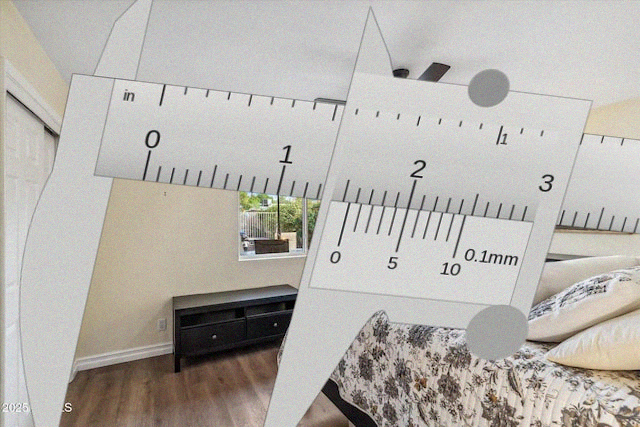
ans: {"value": 15.5, "unit": "mm"}
